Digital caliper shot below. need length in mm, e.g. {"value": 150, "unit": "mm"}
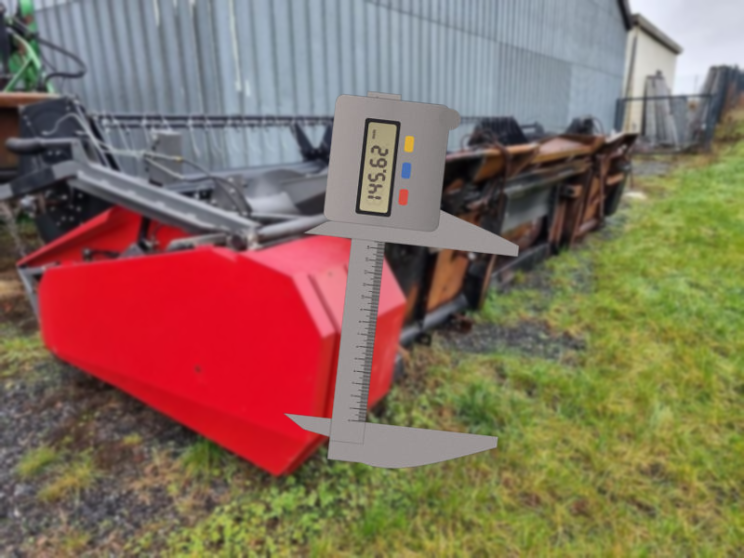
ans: {"value": 145.62, "unit": "mm"}
